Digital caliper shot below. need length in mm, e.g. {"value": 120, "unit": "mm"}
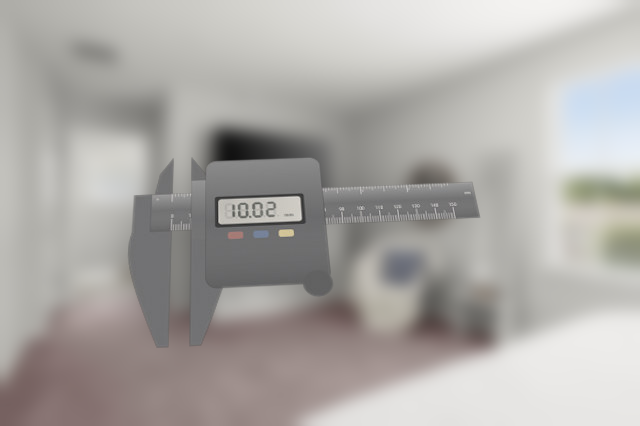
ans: {"value": 10.02, "unit": "mm"}
